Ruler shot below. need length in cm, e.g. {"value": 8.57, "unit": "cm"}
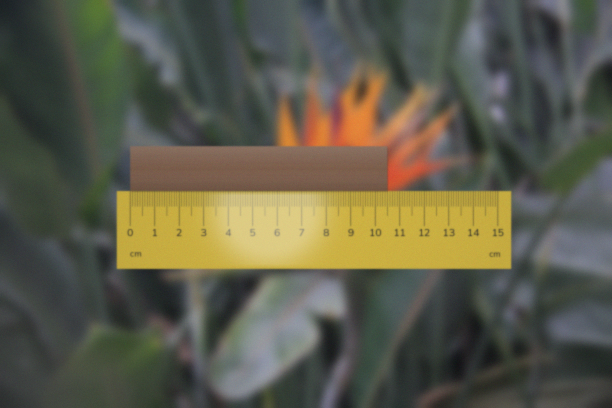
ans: {"value": 10.5, "unit": "cm"}
